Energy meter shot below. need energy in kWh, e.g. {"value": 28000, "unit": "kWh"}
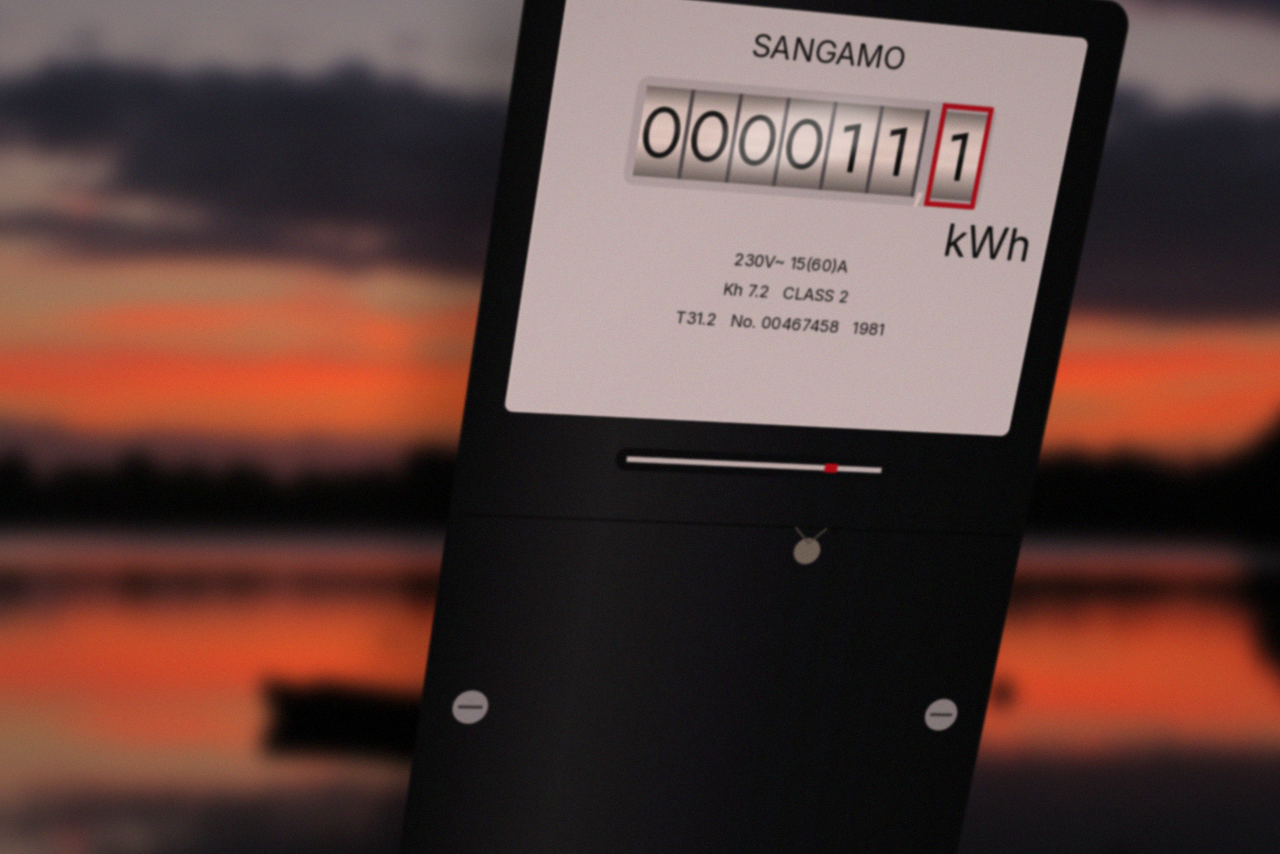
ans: {"value": 11.1, "unit": "kWh"}
